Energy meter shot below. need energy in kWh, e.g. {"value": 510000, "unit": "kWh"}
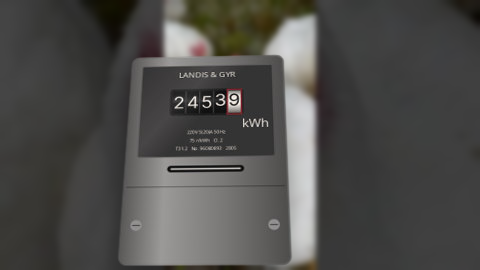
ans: {"value": 2453.9, "unit": "kWh"}
